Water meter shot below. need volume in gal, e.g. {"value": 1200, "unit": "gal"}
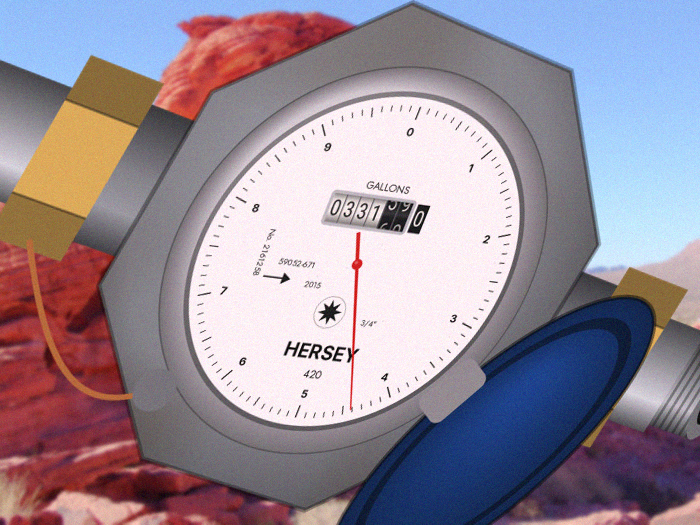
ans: {"value": 331594.4, "unit": "gal"}
